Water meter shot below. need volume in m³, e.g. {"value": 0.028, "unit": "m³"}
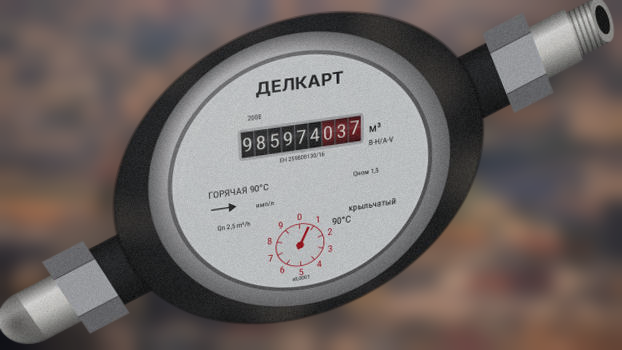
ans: {"value": 985974.0370, "unit": "m³"}
